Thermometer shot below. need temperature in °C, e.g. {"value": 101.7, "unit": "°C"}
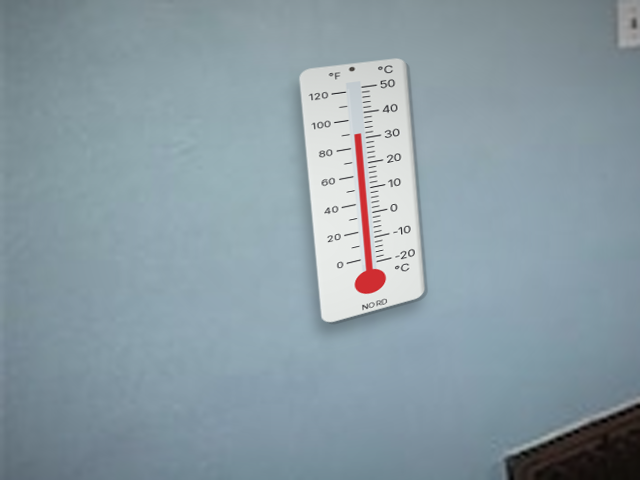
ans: {"value": 32, "unit": "°C"}
